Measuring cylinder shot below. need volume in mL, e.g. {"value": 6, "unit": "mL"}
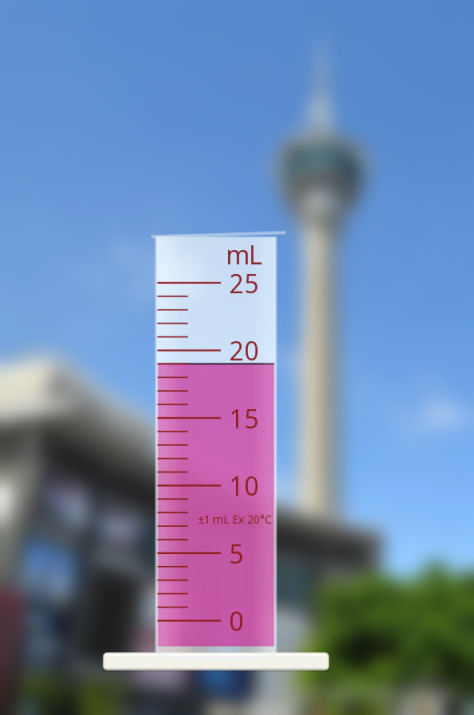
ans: {"value": 19, "unit": "mL"}
